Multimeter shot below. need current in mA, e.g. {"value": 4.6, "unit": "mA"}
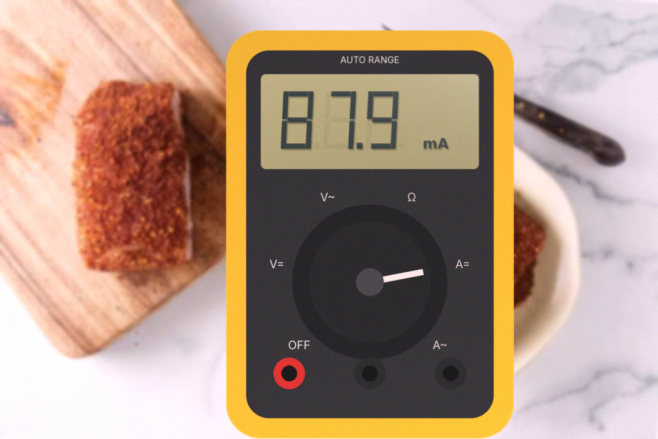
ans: {"value": 87.9, "unit": "mA"}
